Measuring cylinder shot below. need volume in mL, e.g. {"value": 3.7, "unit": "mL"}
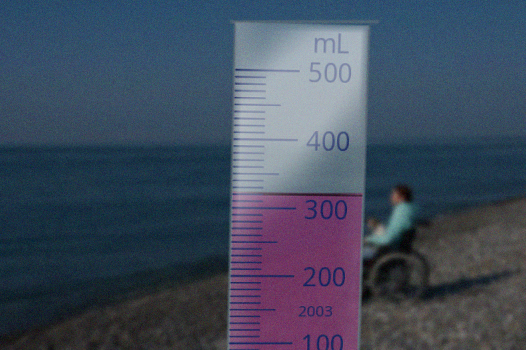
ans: {"value": 320, "unit": "mL"}
